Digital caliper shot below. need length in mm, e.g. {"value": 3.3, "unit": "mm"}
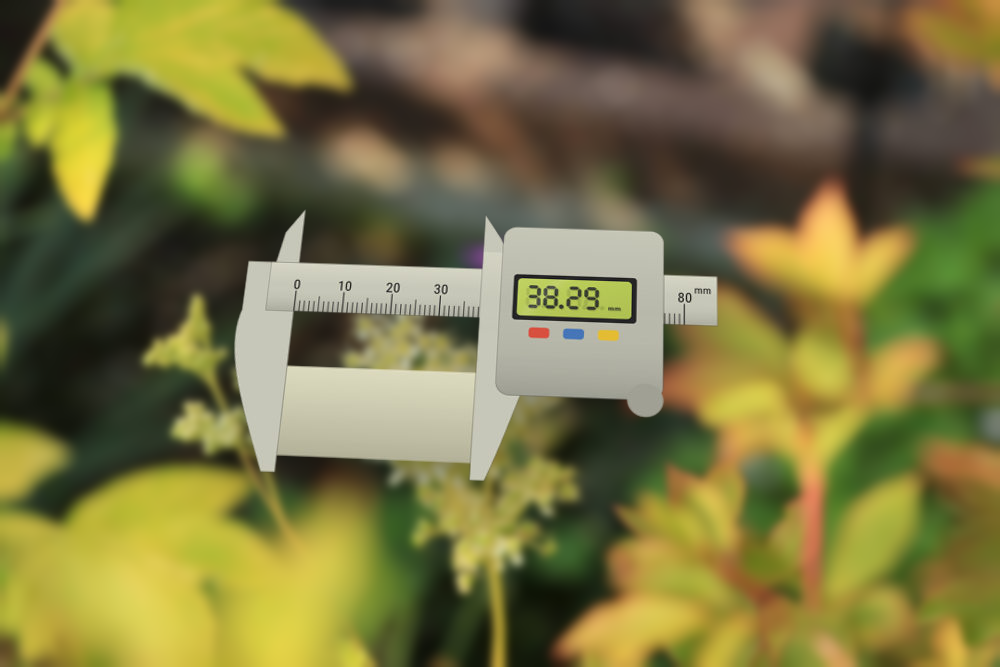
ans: {"value": 38.29, "unit": "mm"}
